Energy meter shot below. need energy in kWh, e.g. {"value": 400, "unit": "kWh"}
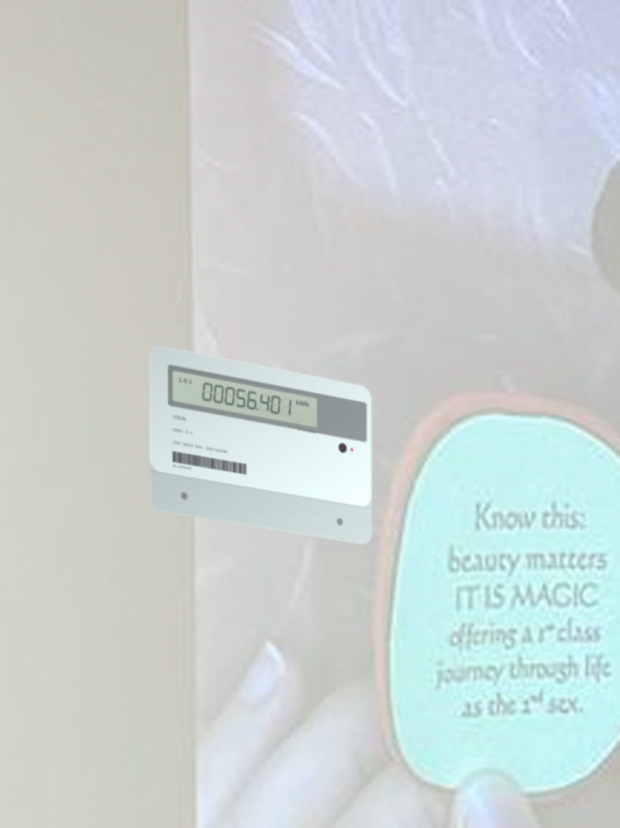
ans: {"value": 56.401, "unit": "kWh"}
